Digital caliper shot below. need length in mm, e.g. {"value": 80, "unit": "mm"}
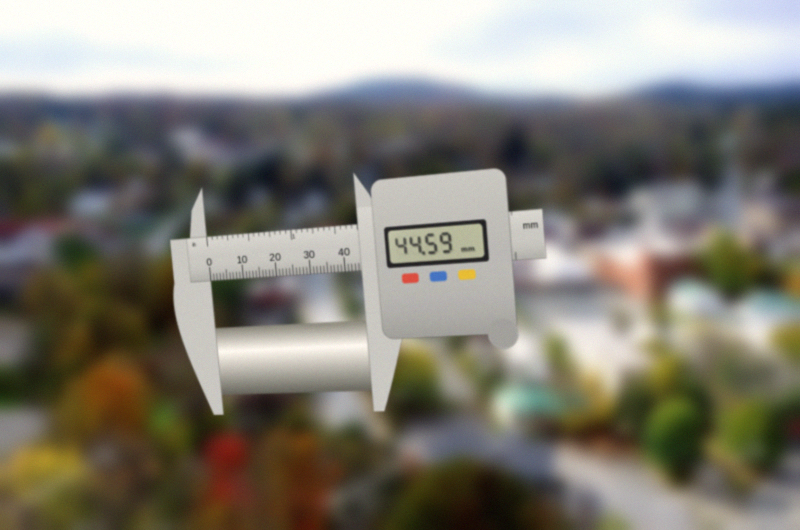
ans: {"value": 44.59, "unit": "mm"}
